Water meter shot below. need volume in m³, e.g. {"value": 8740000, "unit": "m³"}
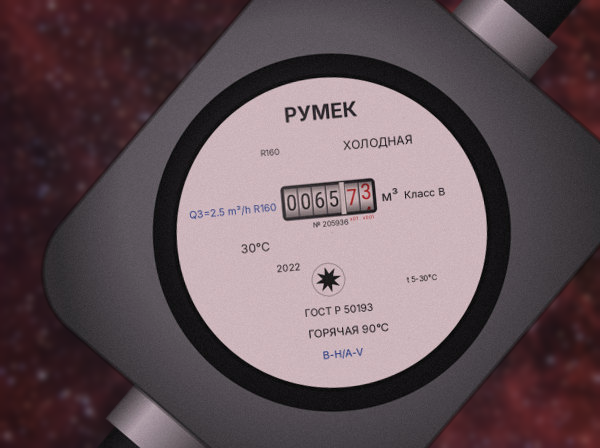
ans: {"value": 65.73, "unit": "m³"}
